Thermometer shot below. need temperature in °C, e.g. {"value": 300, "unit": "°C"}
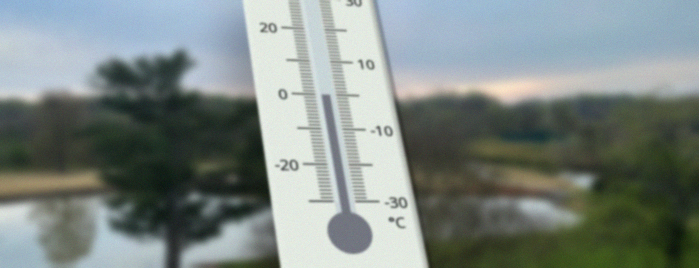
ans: {"value": 0, "unit": "°C"}
